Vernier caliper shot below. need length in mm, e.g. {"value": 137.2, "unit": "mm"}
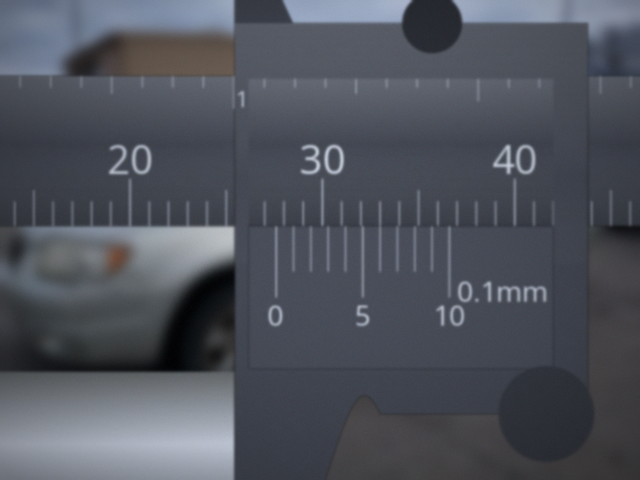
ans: {"value": 27.6, "unit": "mm"}
